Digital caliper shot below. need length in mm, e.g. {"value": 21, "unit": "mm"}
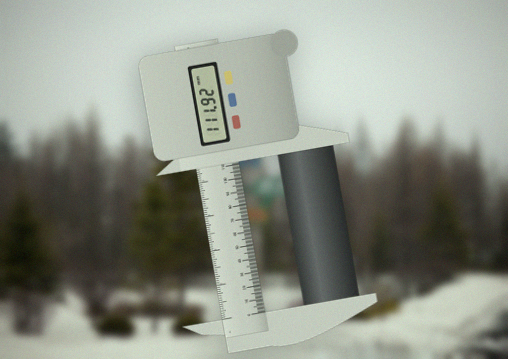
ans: {"value": 111.92, "unit": "mm"}
